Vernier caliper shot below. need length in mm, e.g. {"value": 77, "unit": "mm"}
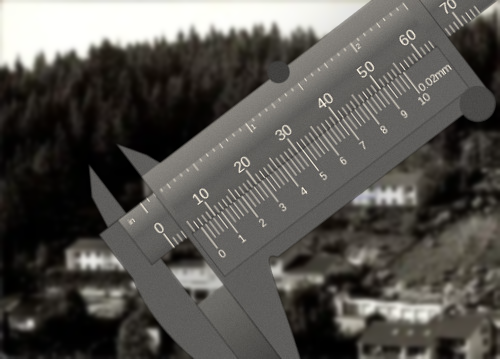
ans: {"value": 6.5, "unit": "mm"}
